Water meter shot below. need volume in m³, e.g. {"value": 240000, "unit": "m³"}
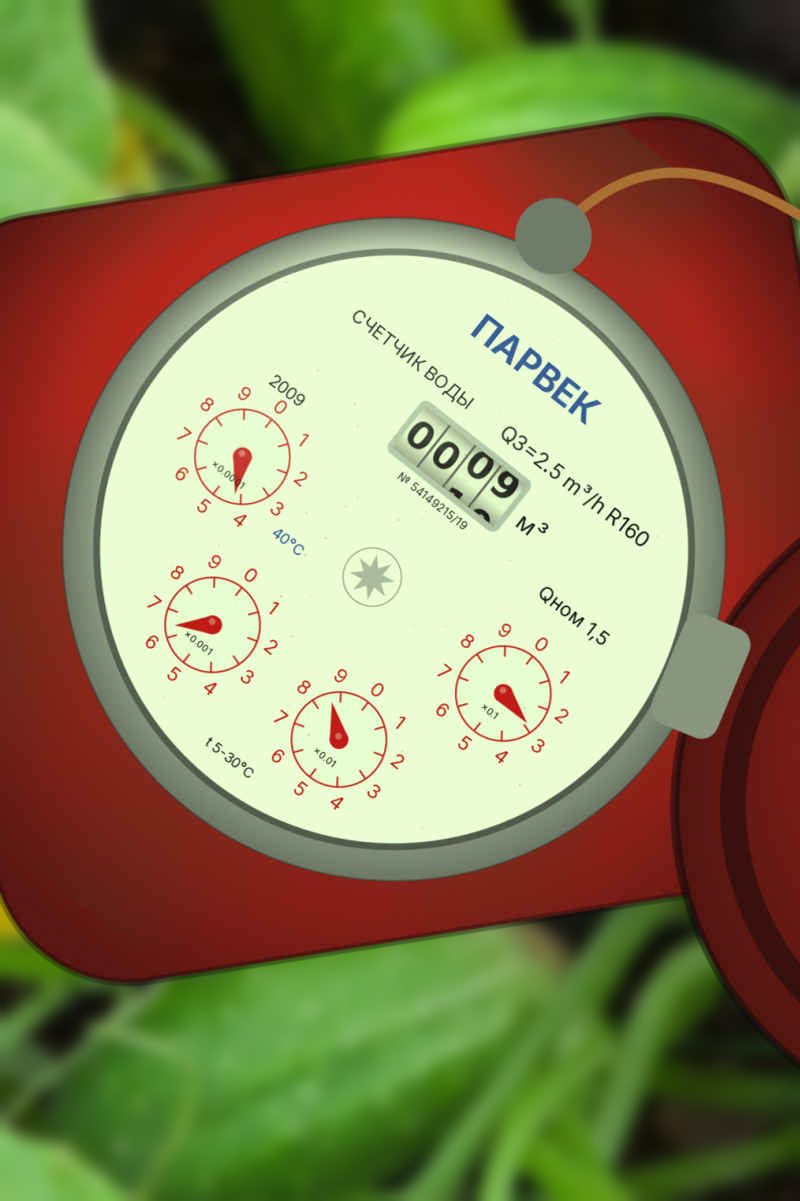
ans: {"value": 9.2864, "unit": "m³"}
